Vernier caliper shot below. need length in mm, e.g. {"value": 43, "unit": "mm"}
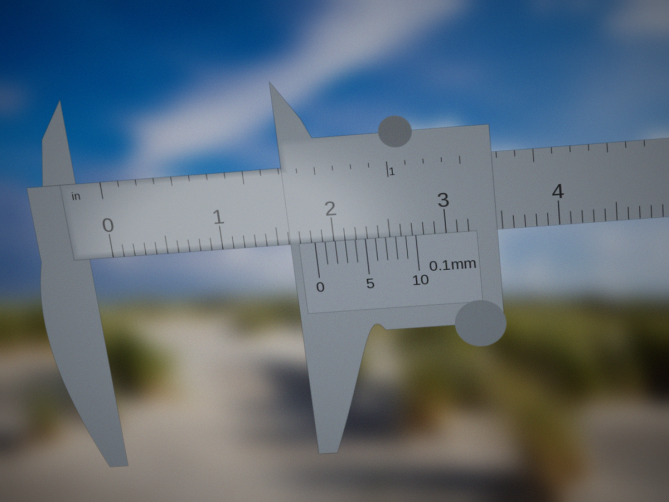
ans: {"value": 18.3, "unit": "mm"}
